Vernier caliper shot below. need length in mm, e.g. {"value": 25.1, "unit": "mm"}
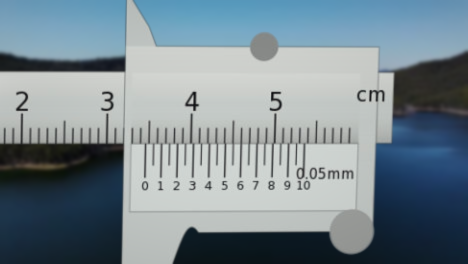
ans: {"value": 34.6, "unit": "mm"}
